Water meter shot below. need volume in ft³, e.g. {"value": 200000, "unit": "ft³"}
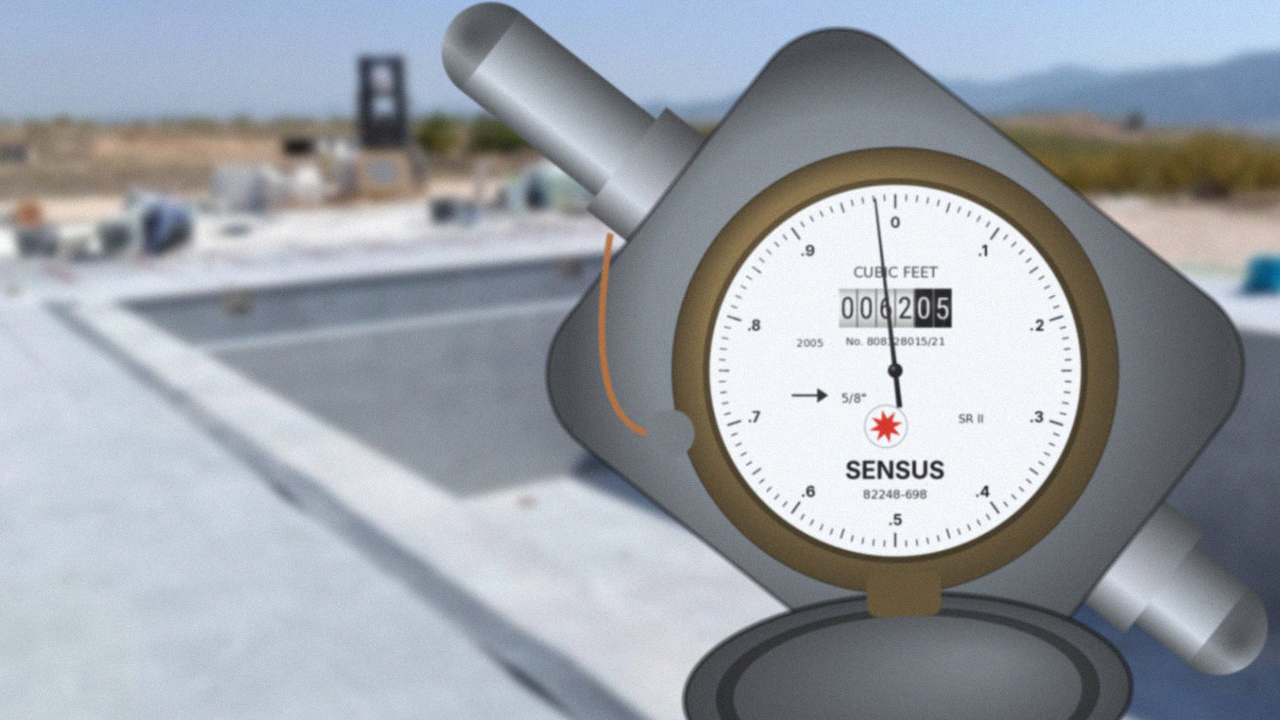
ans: {"value": 6204.98, "unit": "ft³"}
